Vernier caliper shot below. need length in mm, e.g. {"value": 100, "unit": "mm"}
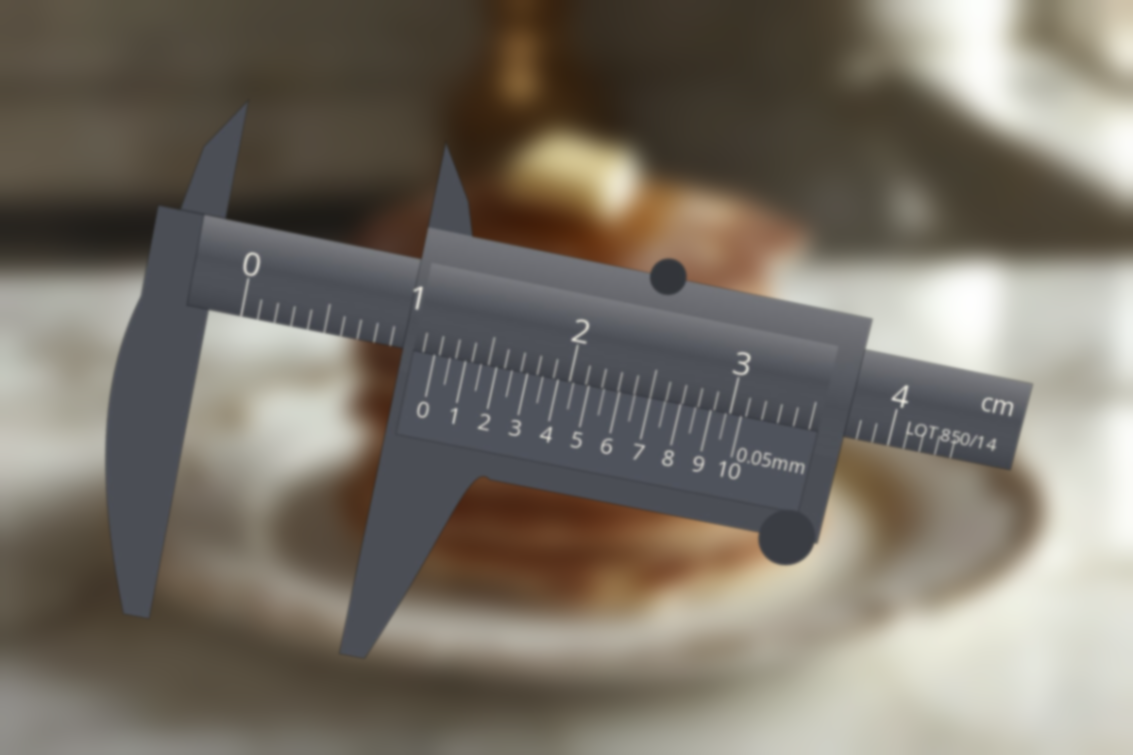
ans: {"value": 11.7, "unit": "mm"}
